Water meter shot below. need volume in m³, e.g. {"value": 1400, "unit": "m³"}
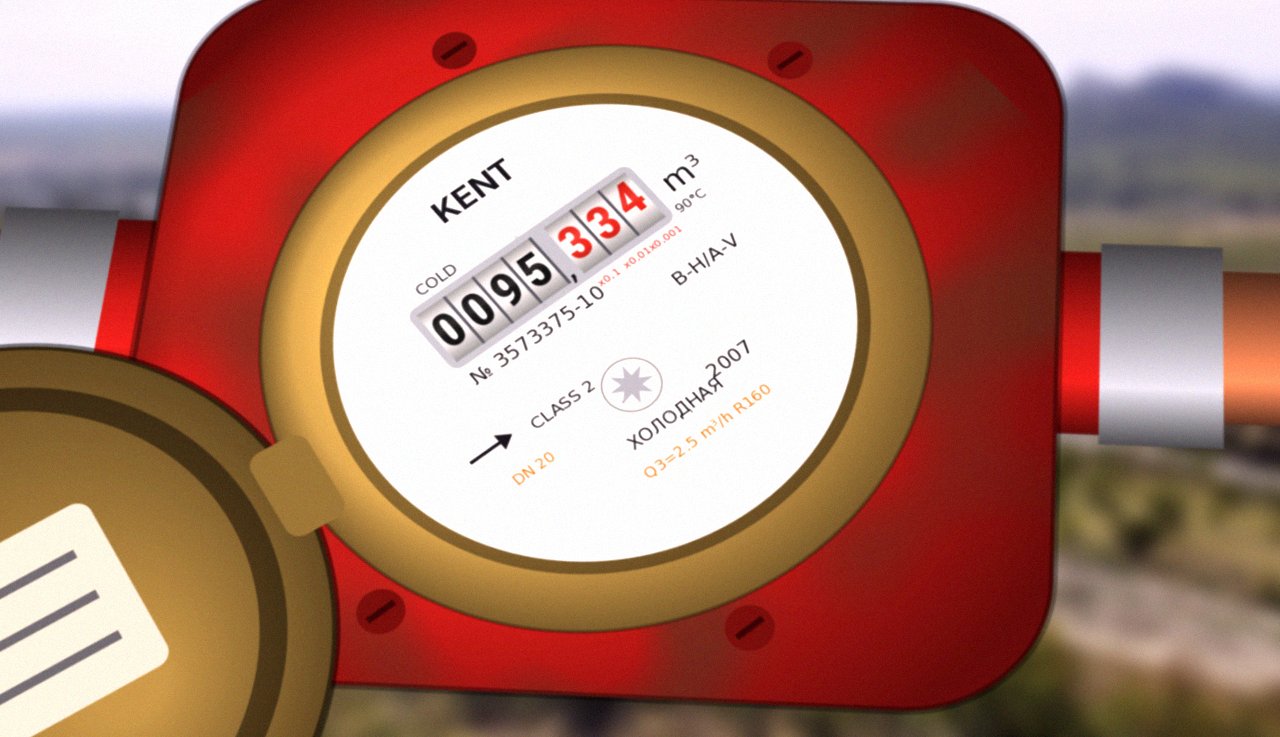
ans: {"value": 95.334, "unit": "m³"}
